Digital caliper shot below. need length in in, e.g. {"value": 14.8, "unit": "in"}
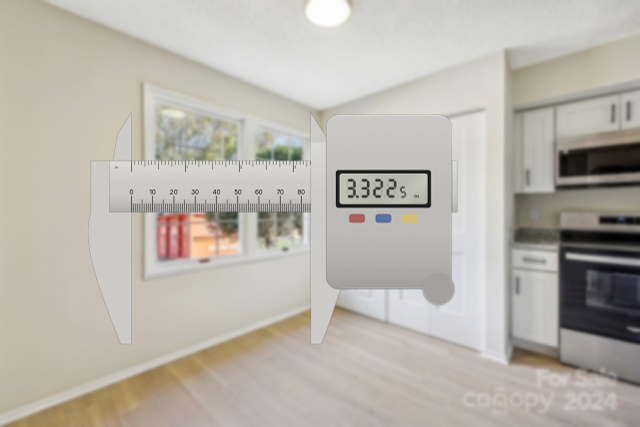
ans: {"value": 3.3225, "unit": "in"}
